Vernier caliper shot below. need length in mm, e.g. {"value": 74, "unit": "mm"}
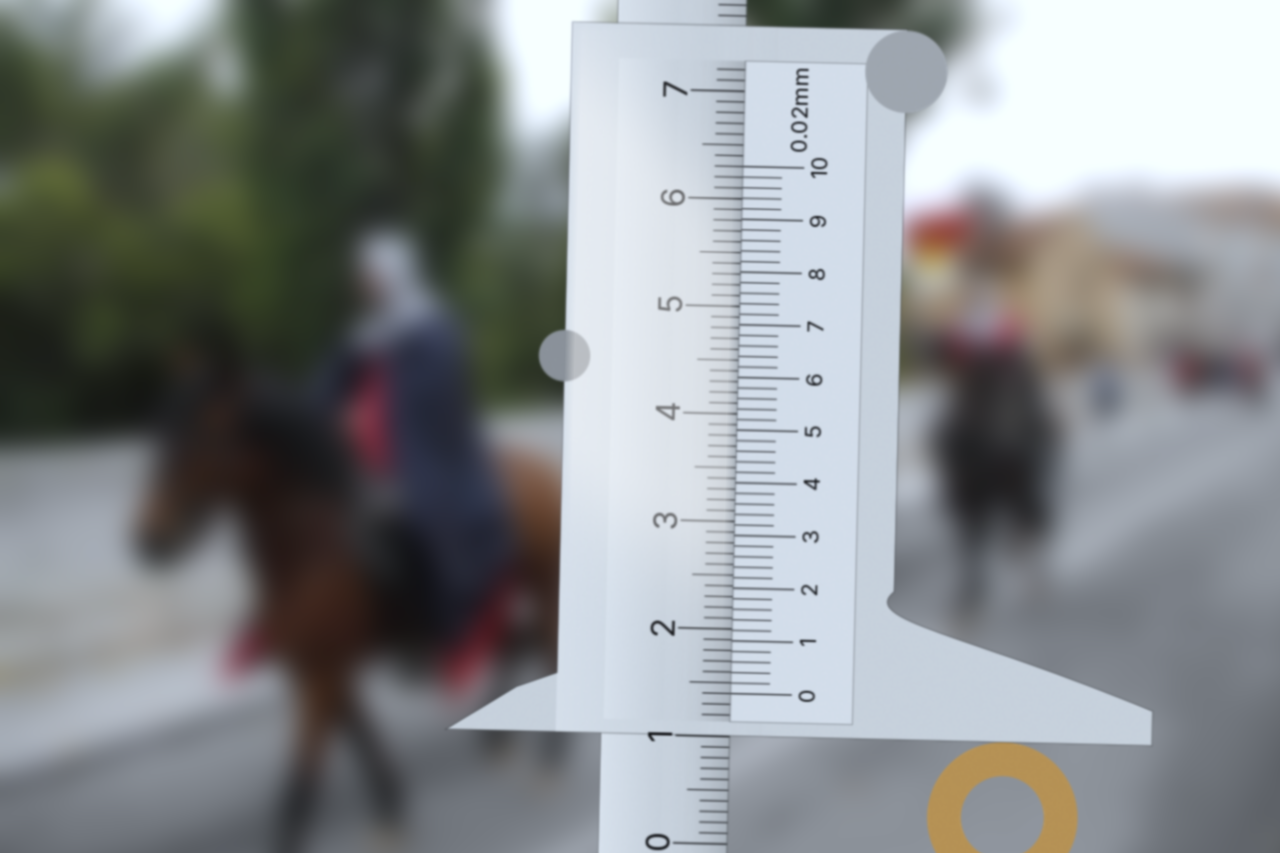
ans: {"value": 14.0, "unit": "mm"}
